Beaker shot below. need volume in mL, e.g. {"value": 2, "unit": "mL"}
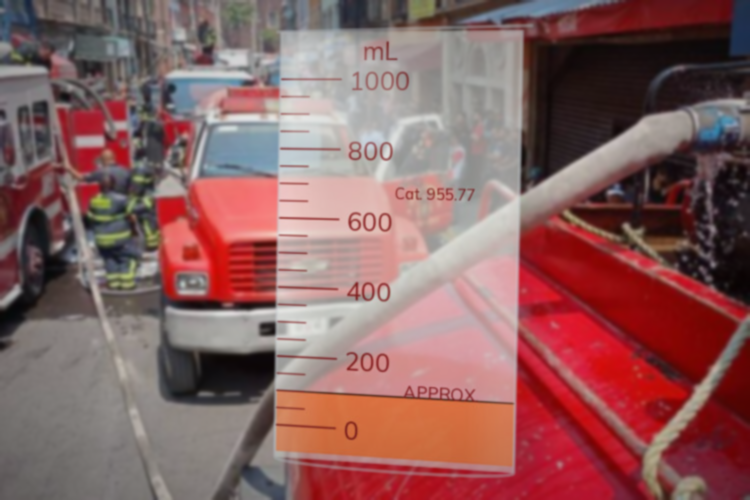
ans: {"value": 100, "unit": "mL"}
